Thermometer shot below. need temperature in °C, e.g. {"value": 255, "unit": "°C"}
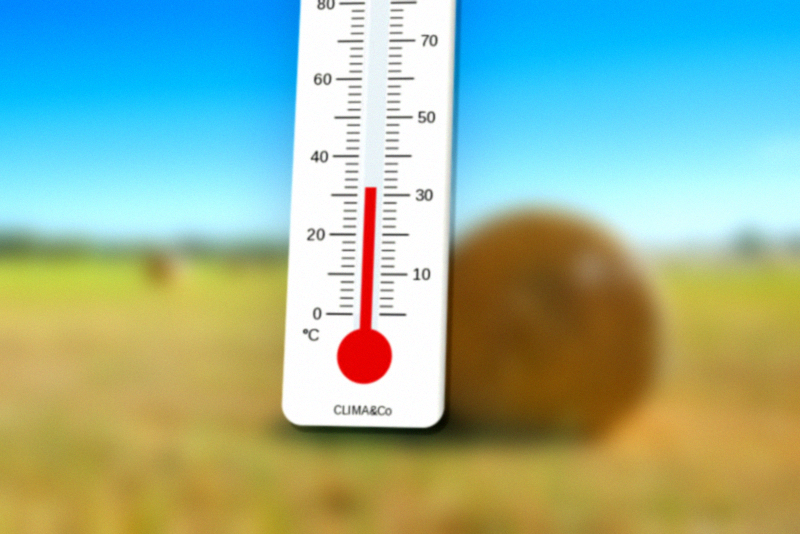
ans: {"value": 32, "unit": "°C"}
